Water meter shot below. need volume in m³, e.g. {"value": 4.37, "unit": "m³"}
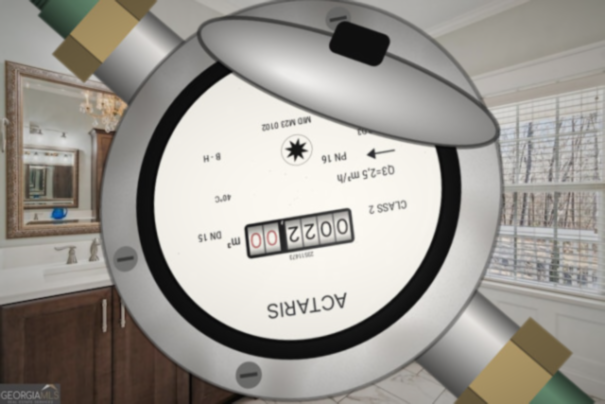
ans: {"value": 22.00, "unit": "m³"}
